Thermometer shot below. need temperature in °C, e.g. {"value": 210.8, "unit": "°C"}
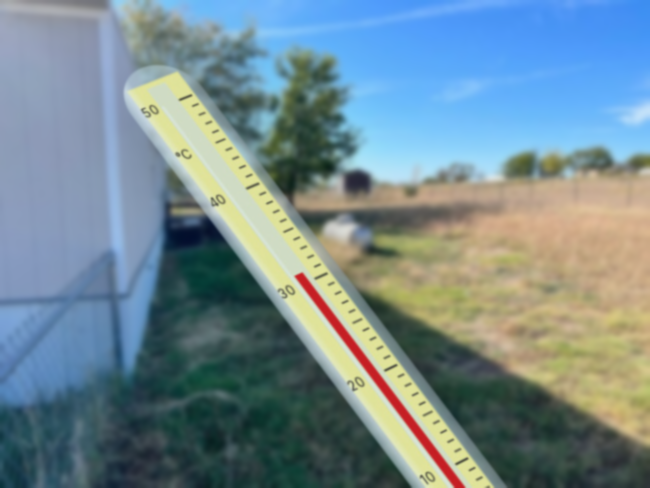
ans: {"value": 31, "unit": "°C"}
